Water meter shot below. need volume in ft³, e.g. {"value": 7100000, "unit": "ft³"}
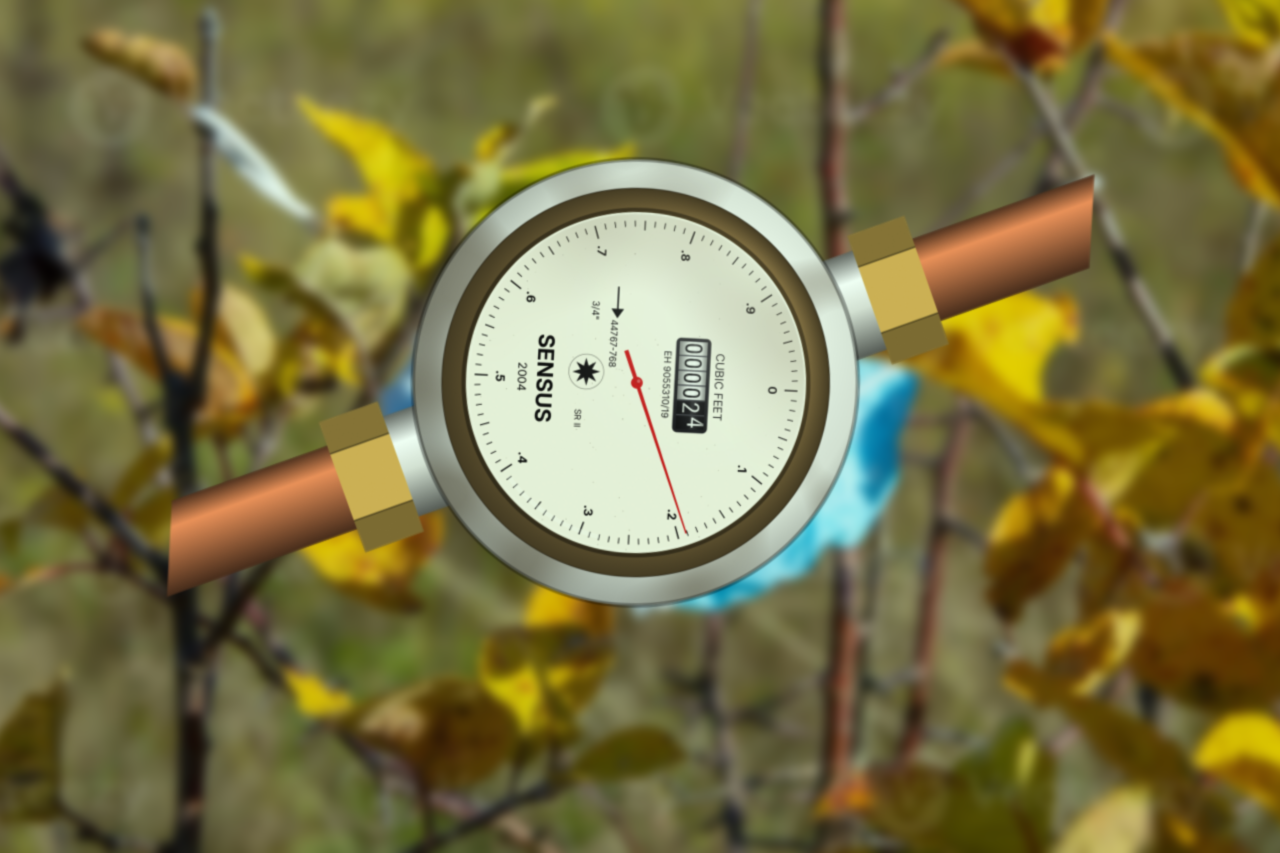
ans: {"value": 24.19, "unit": "ft³"}
